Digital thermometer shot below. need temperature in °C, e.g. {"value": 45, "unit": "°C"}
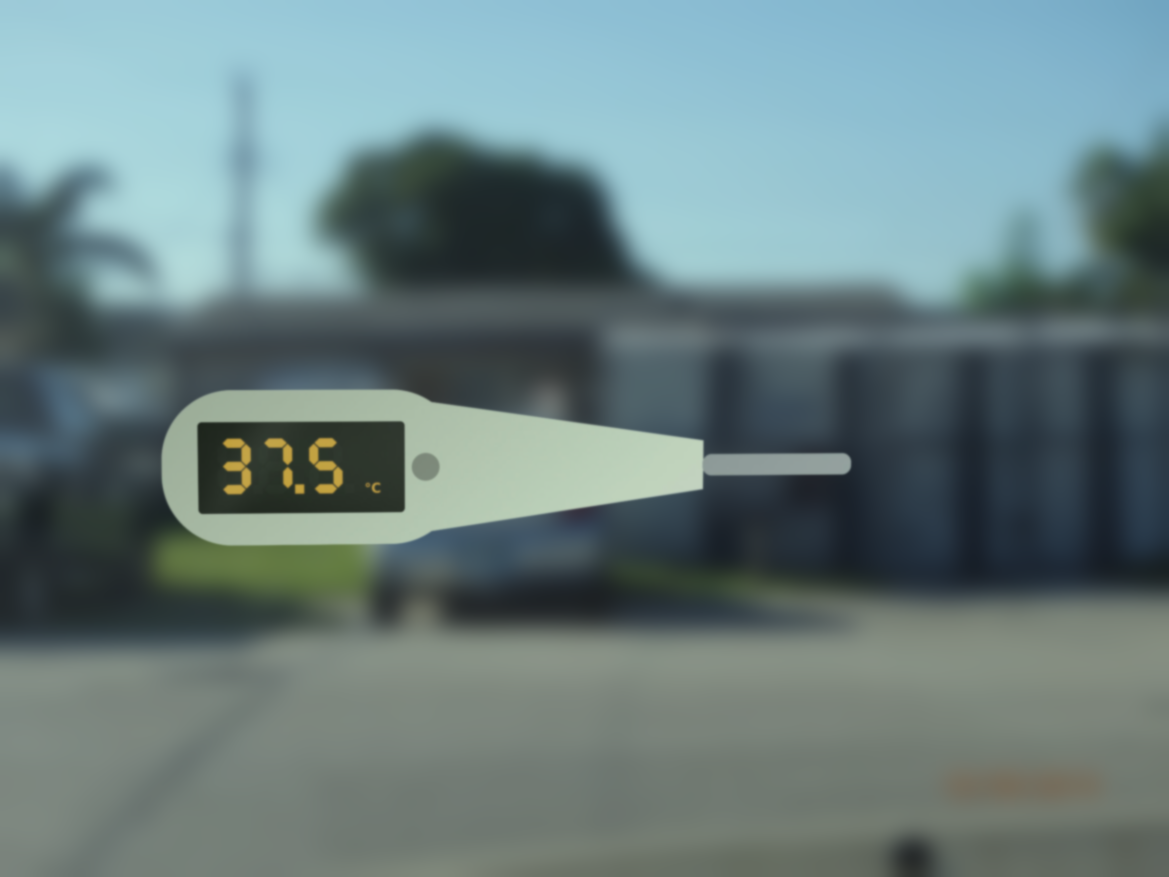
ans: {"value": 37.5, "unit": "°C"}
